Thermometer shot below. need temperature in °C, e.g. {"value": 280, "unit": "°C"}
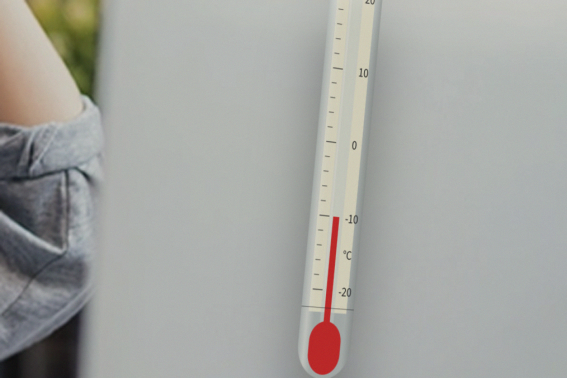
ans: {"value": -10, "unit": "°C"}
